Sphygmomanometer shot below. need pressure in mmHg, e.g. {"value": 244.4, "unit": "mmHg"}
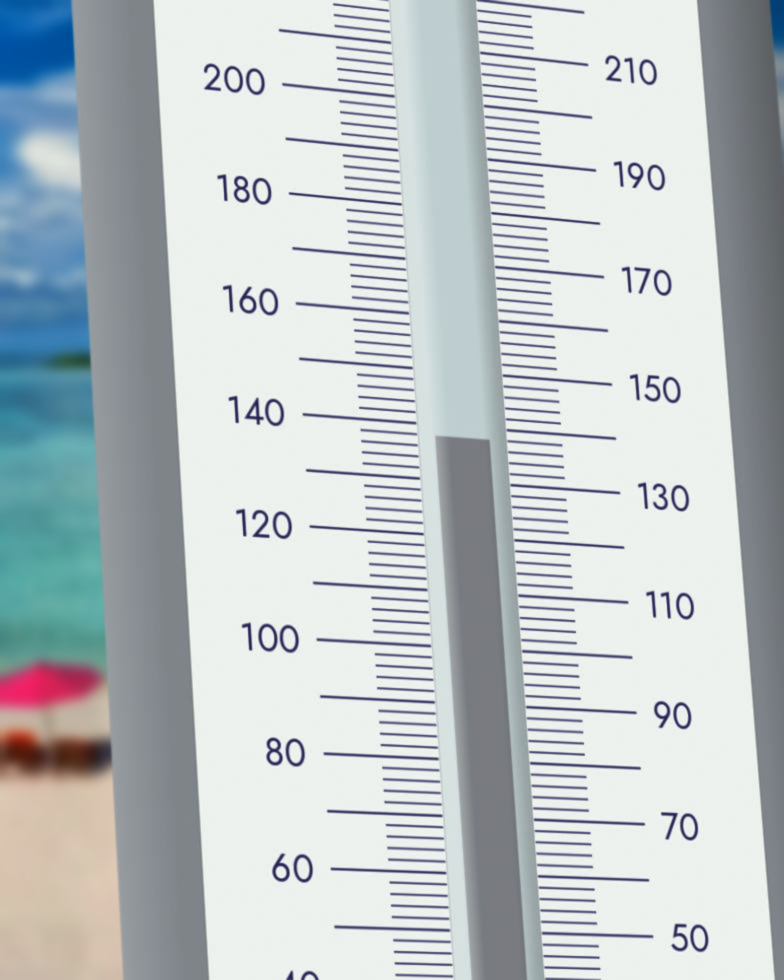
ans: {"value": 138, "unit": "mmHg"}
